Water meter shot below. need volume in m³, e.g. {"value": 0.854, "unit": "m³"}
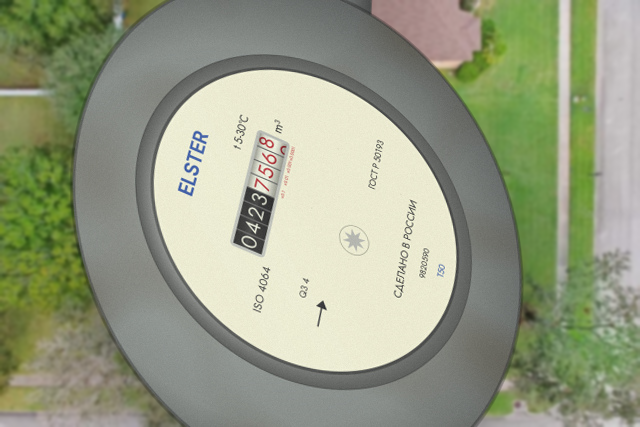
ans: {"value": 423.7568, "unit": "m³"}
